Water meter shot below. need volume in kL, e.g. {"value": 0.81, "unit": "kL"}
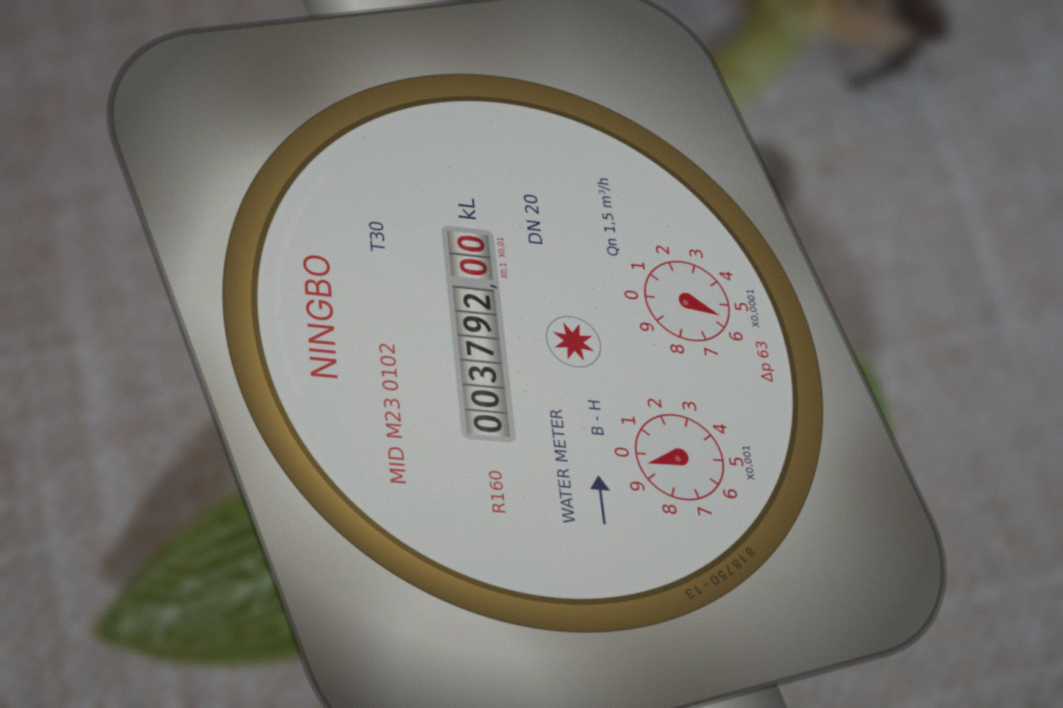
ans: {"value": 3791.9995, "unit": "kL"}
